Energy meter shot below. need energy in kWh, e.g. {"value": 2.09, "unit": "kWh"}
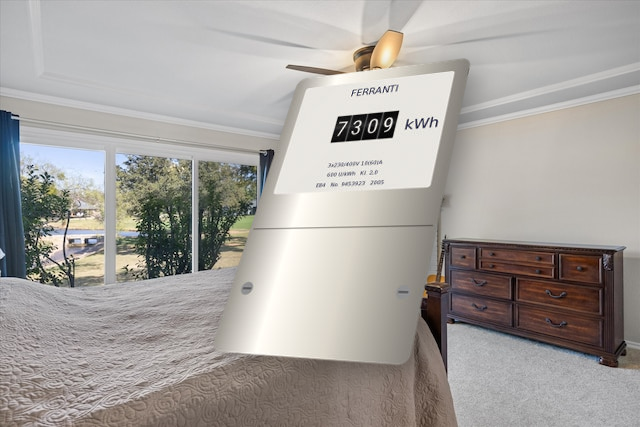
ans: {"value": 7309, "unit": "kWh"}
